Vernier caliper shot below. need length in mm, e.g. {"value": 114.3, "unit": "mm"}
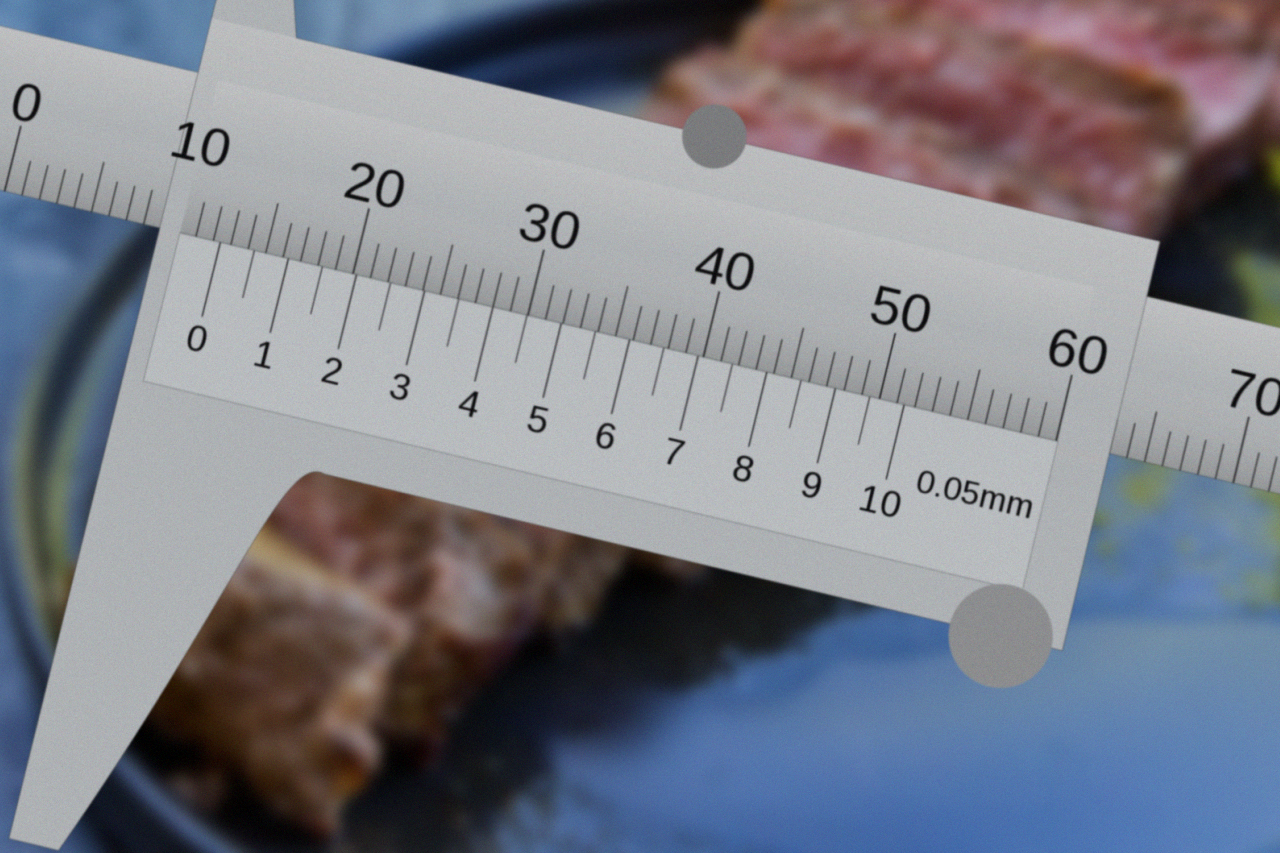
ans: {"value": 12.4, "unit": "mm"}
